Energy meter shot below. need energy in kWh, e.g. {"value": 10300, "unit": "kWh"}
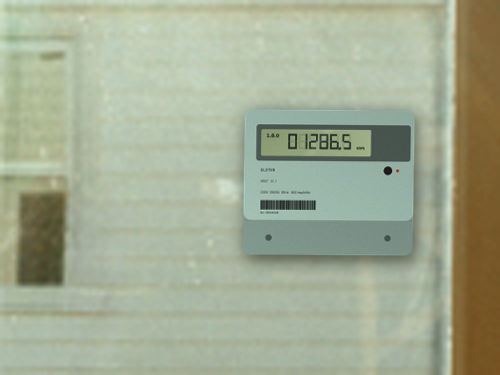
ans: {"value": 1286.5, "unit": "kWh"}
